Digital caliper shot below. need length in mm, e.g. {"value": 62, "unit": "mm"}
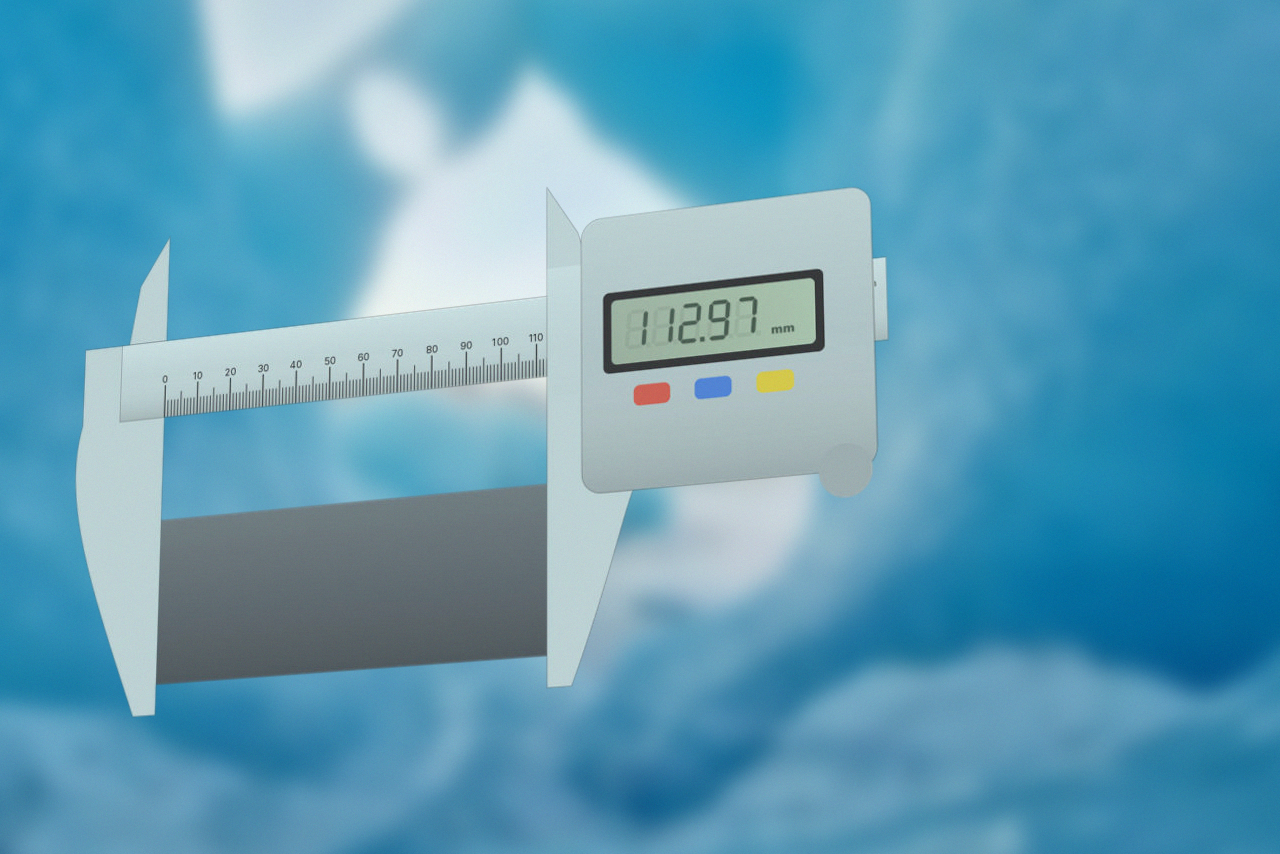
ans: {"value": 112.97, "unit": "mm"}
